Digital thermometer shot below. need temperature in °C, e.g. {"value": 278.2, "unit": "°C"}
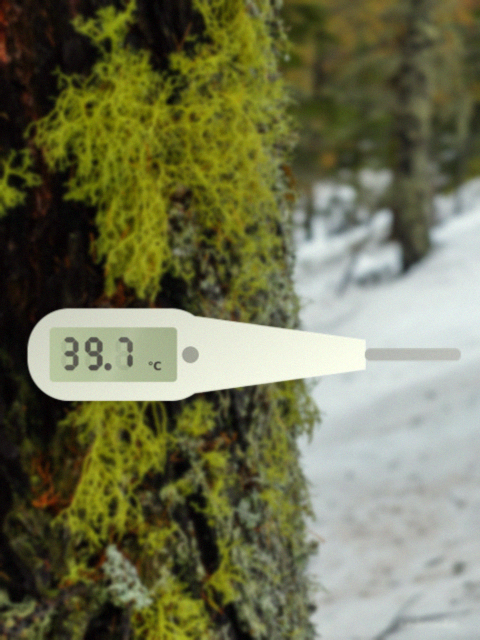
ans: {"value": 39.7, "unit": "°C"}
